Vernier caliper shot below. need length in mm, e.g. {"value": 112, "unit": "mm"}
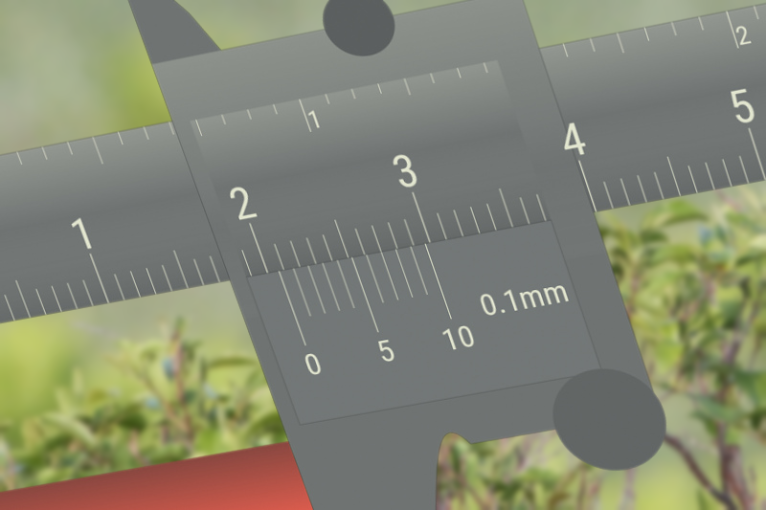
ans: {"value": 20.7, "unit": "mm"}
